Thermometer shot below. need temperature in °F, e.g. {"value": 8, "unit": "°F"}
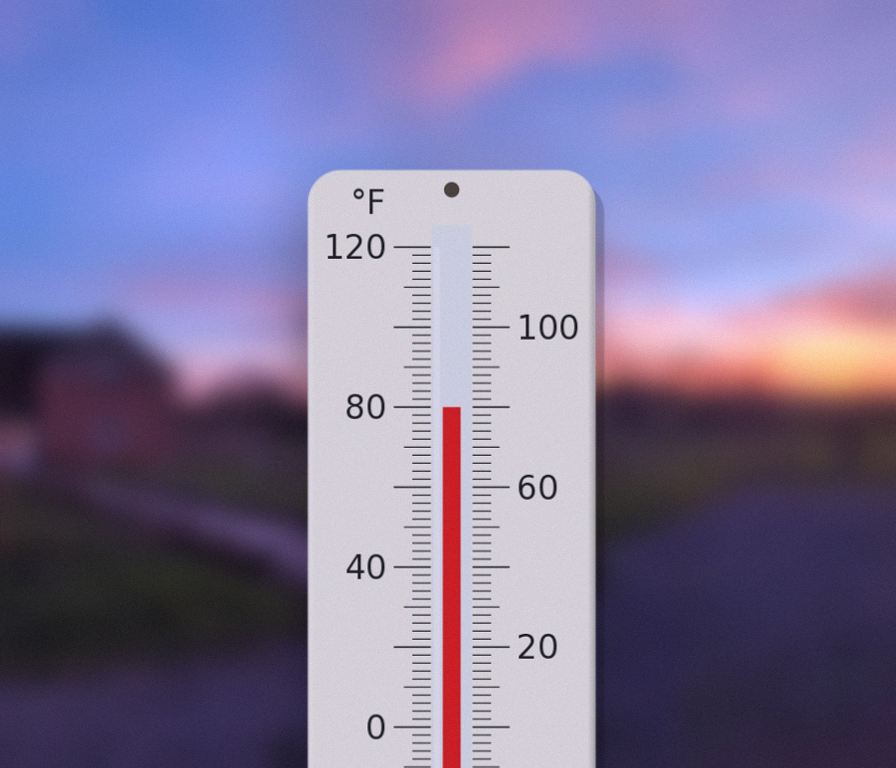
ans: {"value": 80, "unit": "°F"}
